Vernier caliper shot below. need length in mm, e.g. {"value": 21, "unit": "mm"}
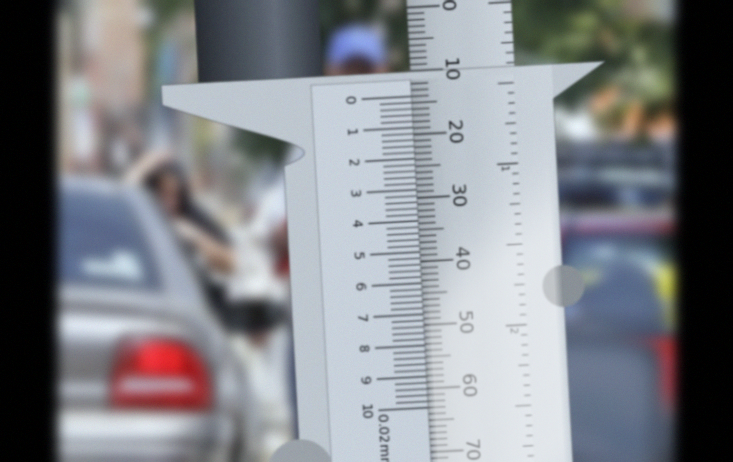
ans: {"value": 14.0, "unit": "mm"}
